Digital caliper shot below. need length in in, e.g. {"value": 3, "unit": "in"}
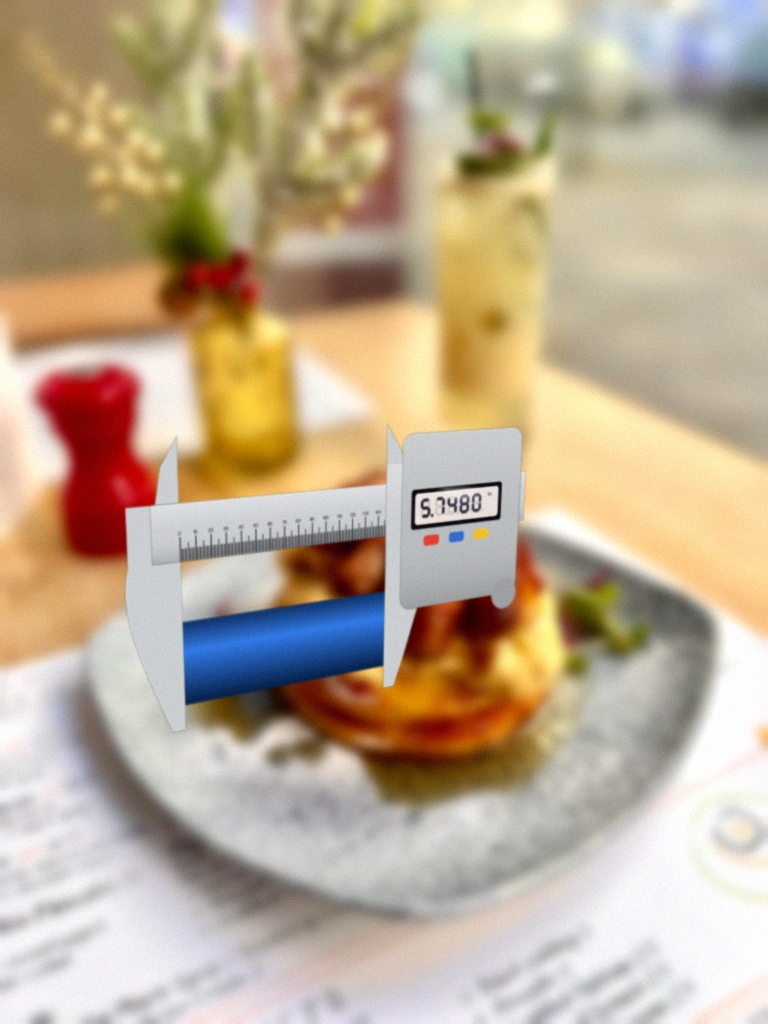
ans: {"value": 5.7480, "unit": "in"}
